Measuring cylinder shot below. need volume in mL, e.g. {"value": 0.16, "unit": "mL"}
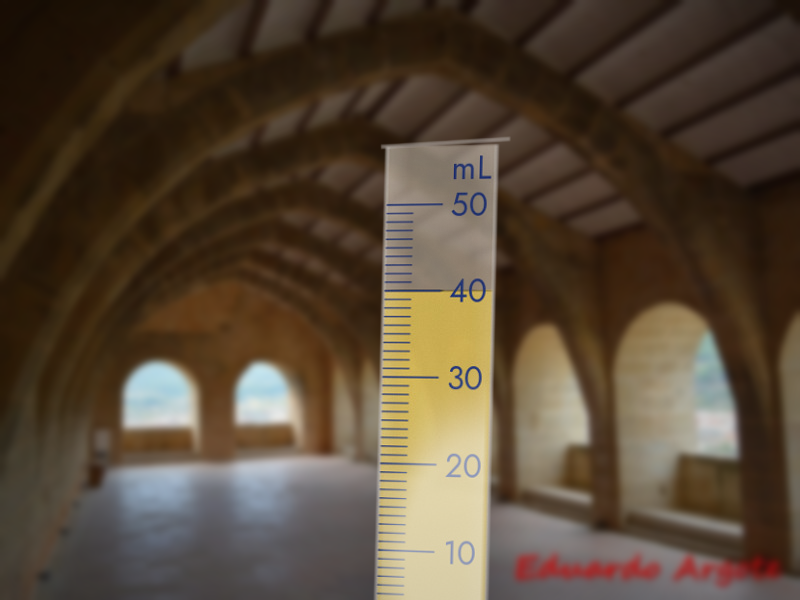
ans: {"value": 40, "unit": "mL"}
